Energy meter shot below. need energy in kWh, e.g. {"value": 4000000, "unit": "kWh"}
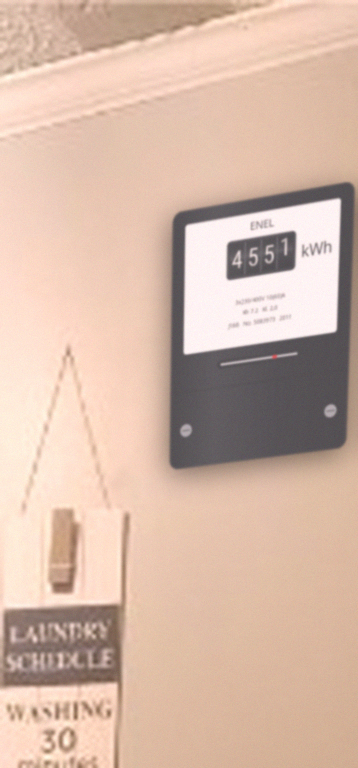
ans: {"value": 4551, "unit": "kWh"}
